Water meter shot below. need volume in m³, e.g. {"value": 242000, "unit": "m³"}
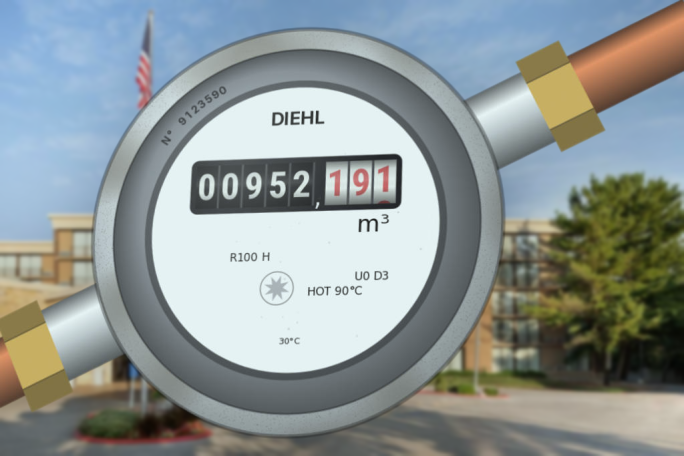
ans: {"value": 952.191, "unit": "m³"}
